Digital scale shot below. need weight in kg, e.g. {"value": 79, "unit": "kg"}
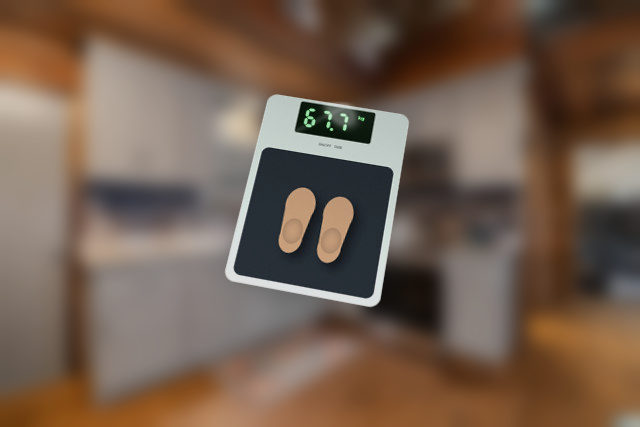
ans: {"value": 67.7, "unit": "kg"}
